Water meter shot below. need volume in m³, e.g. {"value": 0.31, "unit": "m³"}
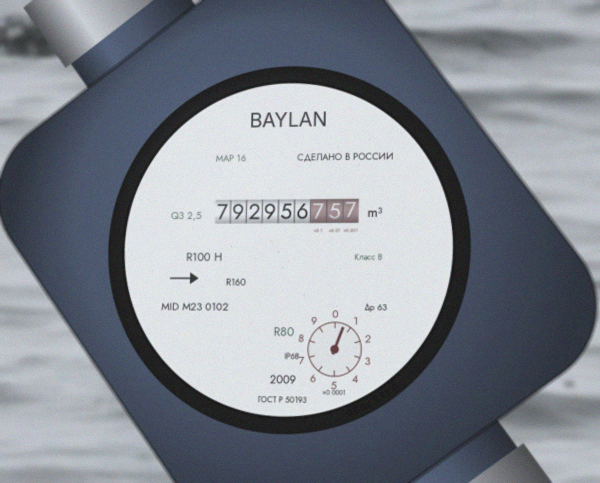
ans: {"value": 792956.7570, "unit": "m³"}
